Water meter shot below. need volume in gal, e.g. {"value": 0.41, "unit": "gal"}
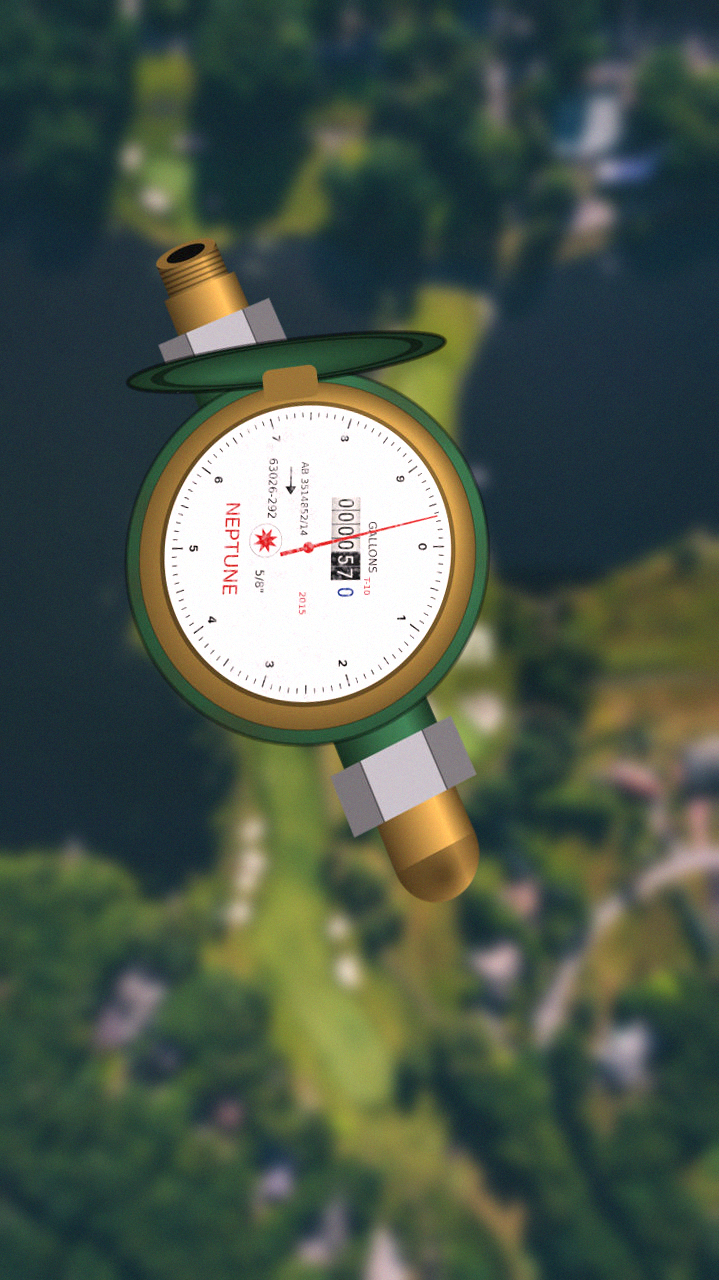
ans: {"value": 569.6, "unit": "gal"}
